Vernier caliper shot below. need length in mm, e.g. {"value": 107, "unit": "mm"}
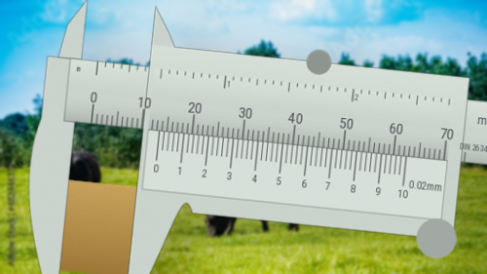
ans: {"value": 13.5, "unit": "mm"}
